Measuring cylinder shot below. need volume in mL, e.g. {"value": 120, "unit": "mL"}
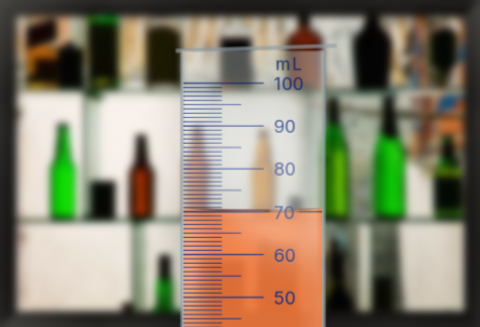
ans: {"value": 70, "unit": "mL"}
